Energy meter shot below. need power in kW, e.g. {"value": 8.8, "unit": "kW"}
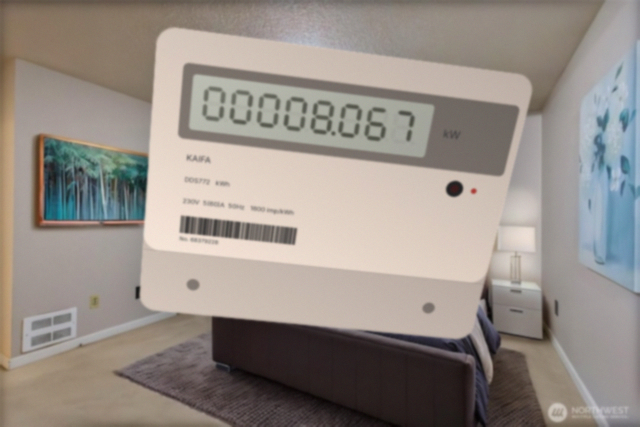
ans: {"value": 8.067, "unit": "kW"}
